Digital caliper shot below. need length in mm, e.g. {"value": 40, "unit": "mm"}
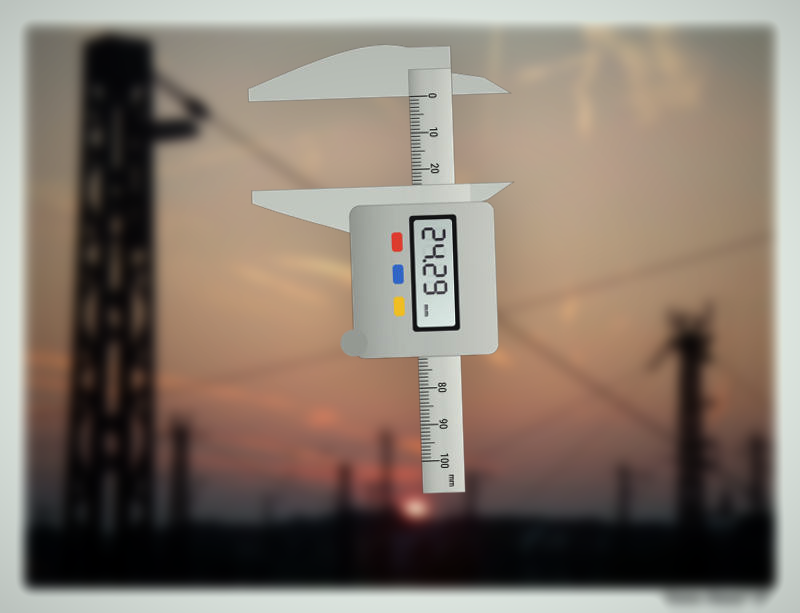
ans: {"value": 24.29, "unit": "mm"}
